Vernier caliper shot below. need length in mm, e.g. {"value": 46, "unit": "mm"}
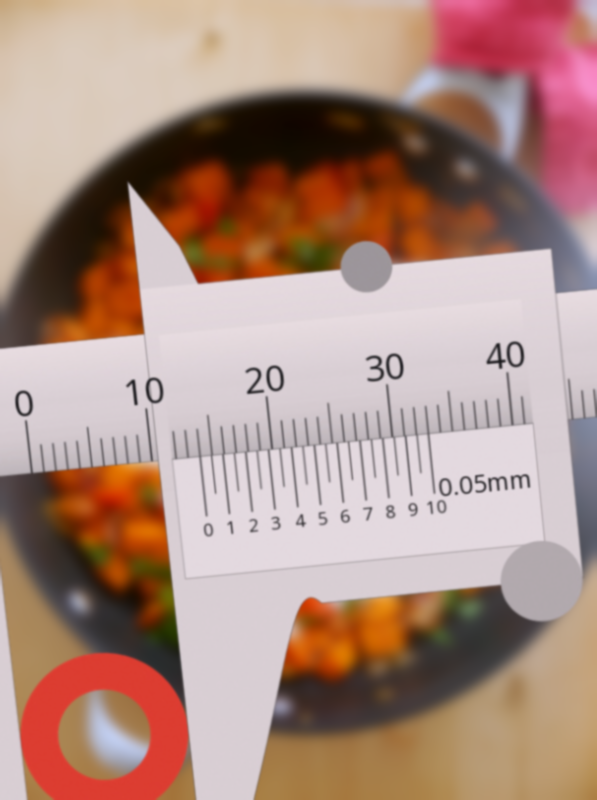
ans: {"value": 14.0, "unit": "mm"}
